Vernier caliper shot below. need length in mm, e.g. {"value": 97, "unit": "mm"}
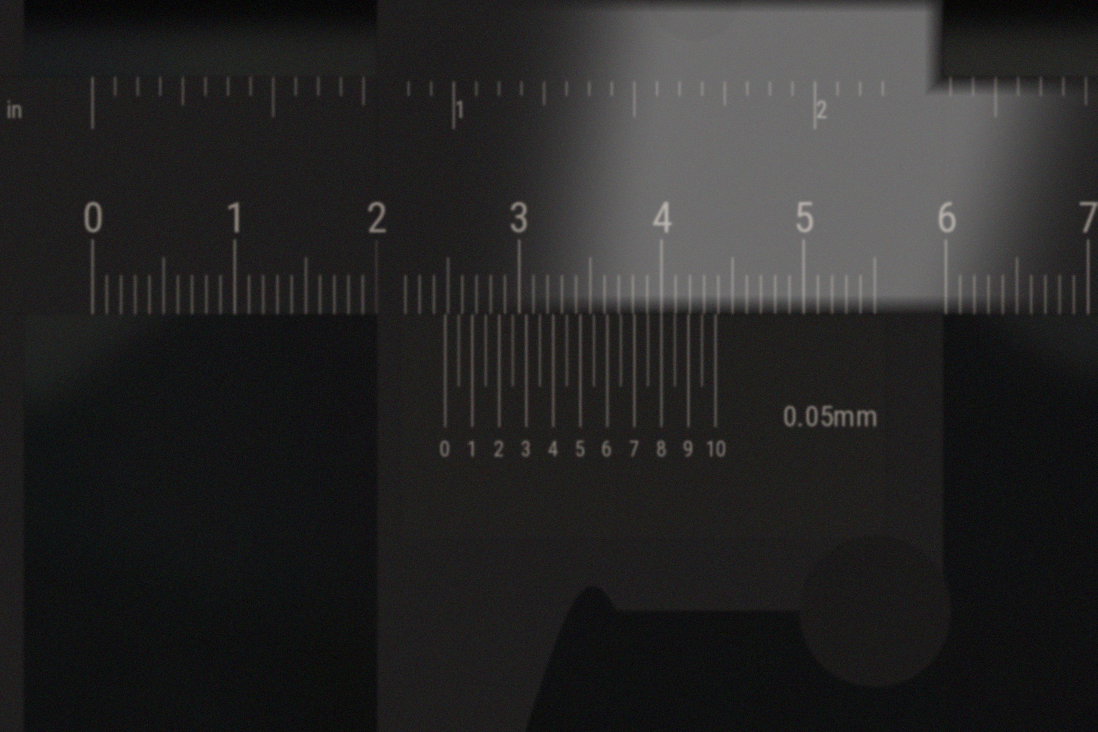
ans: {"value": 24.8, "unit": "mm"}
